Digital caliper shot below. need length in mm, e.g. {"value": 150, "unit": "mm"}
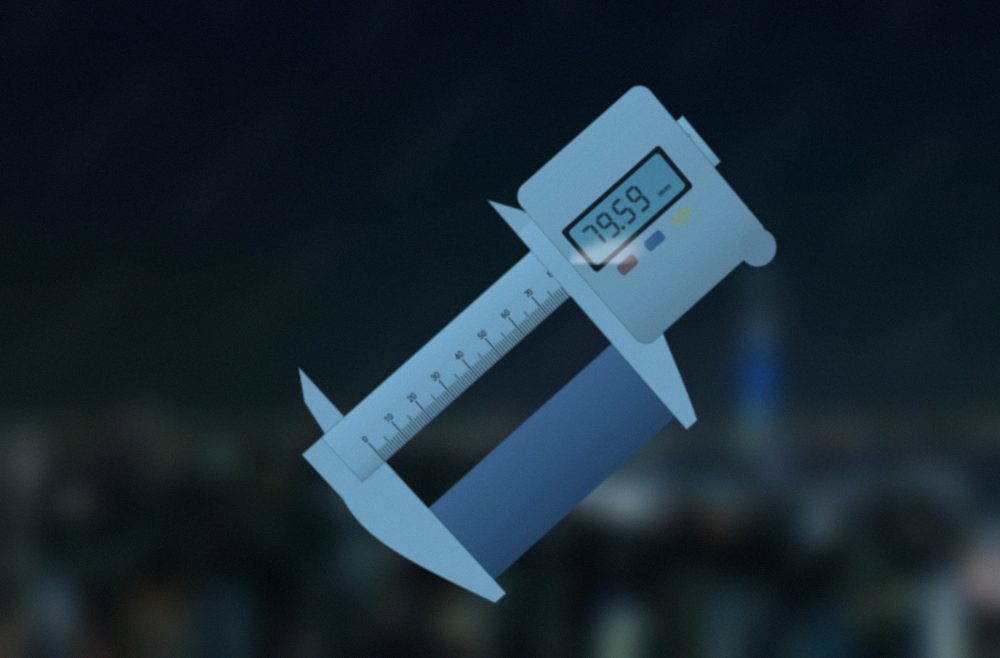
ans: {"value": 79.59, "unit": "mm"}
